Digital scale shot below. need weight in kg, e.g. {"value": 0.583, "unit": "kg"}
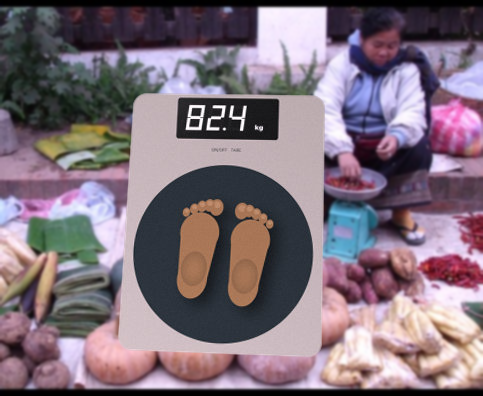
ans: {"value": 82.4, "unit": "kg"}
